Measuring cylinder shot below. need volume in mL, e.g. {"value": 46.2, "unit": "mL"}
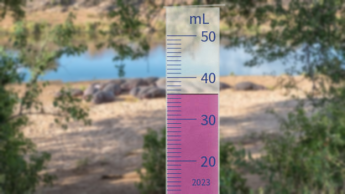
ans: {"value": 36, "unit": "mL"}
